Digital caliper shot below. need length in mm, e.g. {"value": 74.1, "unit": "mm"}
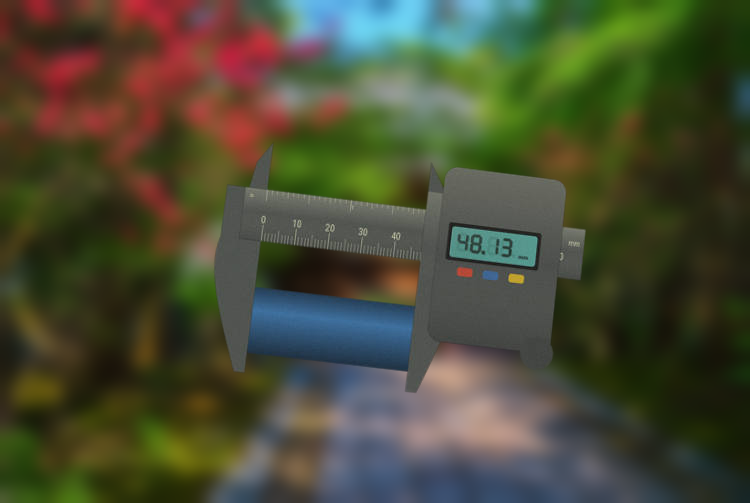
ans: {"value": 48.13, "unit": "mm"}
